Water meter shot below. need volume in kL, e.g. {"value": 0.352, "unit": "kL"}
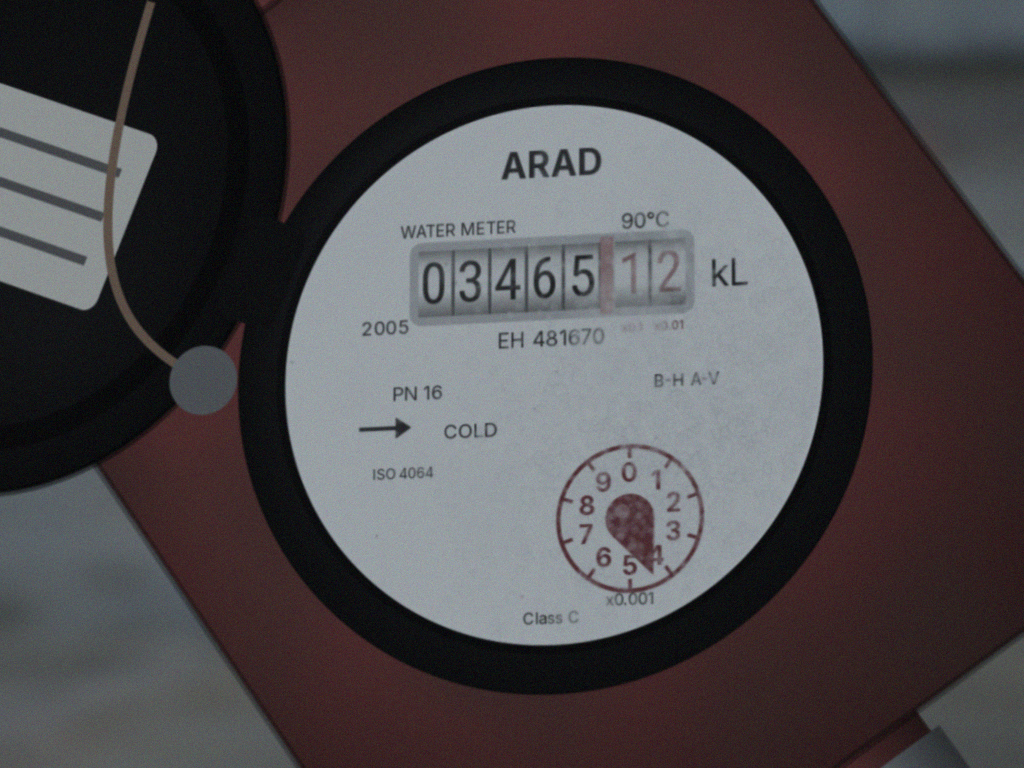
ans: {"value": 3465.124, "unit": "kL"}
